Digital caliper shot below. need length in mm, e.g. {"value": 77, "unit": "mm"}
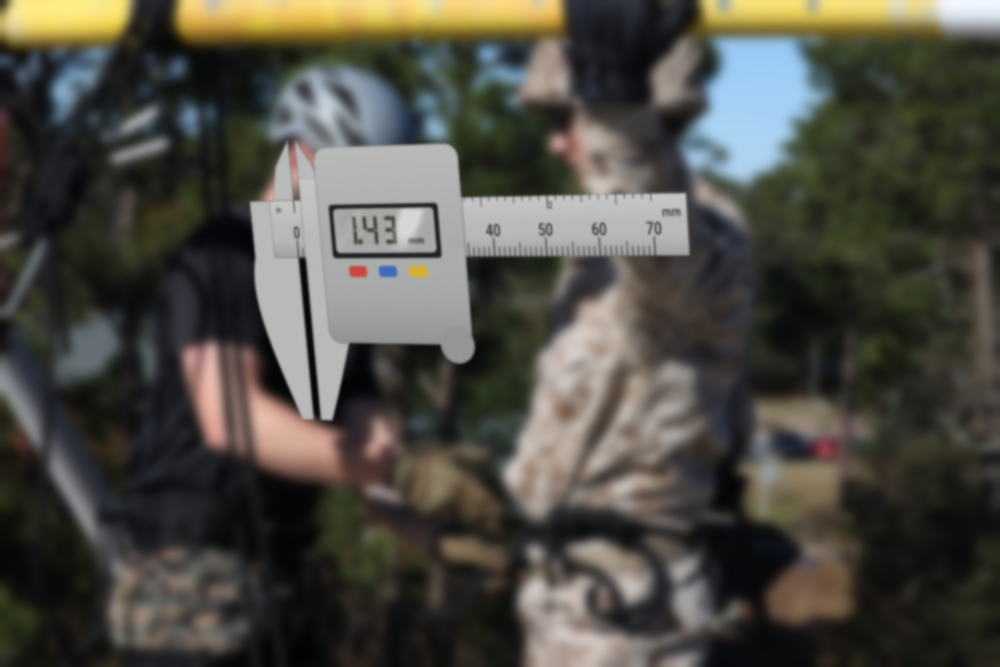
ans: {"value": 1.43, "unit": "mm"}
